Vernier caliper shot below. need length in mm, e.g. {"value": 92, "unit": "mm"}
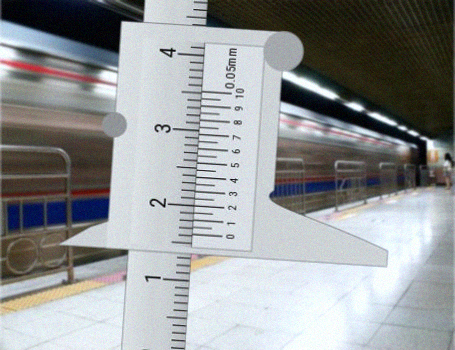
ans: {"value": 16.2, "unit": "mm"}
